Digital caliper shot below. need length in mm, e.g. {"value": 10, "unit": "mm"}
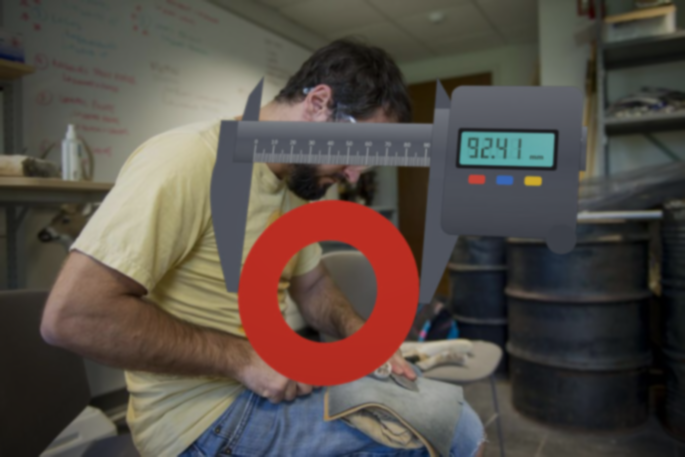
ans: {"value": 92.41, "unit": "mm"}
